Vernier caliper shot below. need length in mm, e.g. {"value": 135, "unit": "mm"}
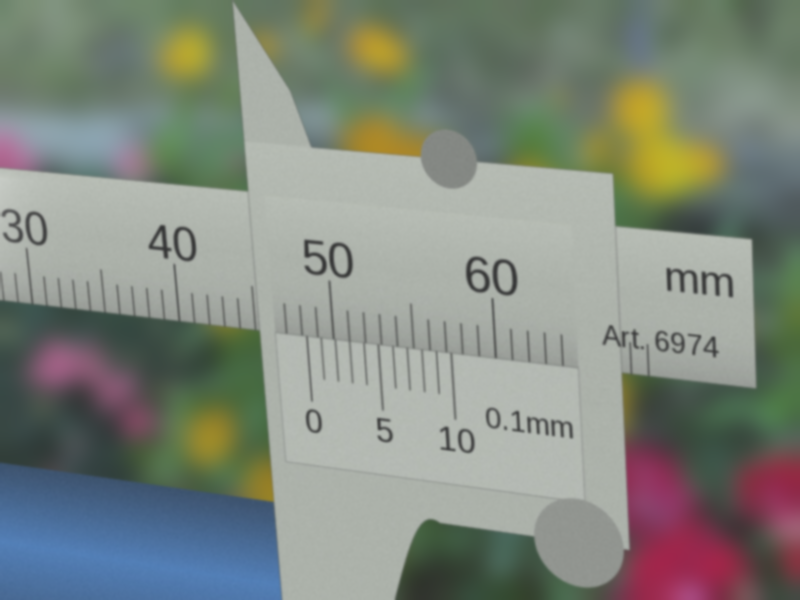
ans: {"value": 48.3, "unit": "mm"}
